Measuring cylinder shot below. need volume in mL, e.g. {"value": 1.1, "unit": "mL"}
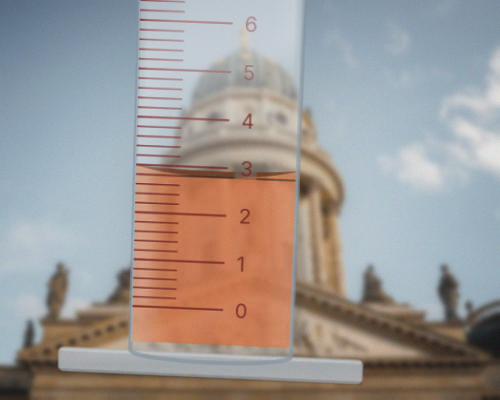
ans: {"value": 2.8, "unit": "mL"}
